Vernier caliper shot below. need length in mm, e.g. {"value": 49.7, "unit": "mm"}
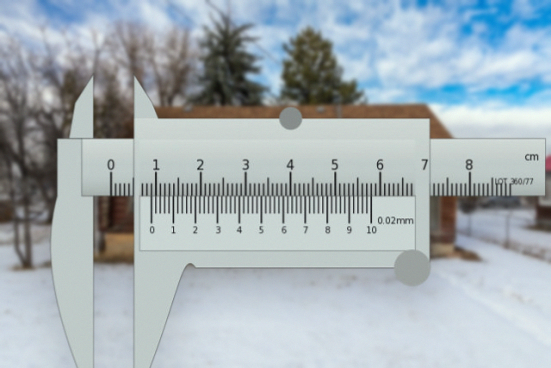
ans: {"value": 9.0, "unit": "mm"}
